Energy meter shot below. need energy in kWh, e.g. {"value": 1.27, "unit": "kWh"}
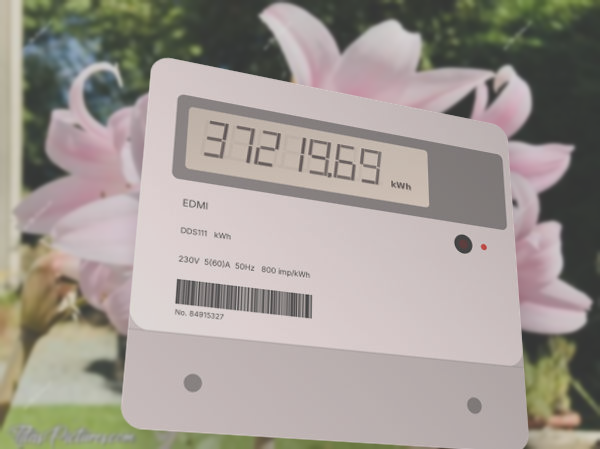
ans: {"value": 37219.69, "unit": "kWh"}
